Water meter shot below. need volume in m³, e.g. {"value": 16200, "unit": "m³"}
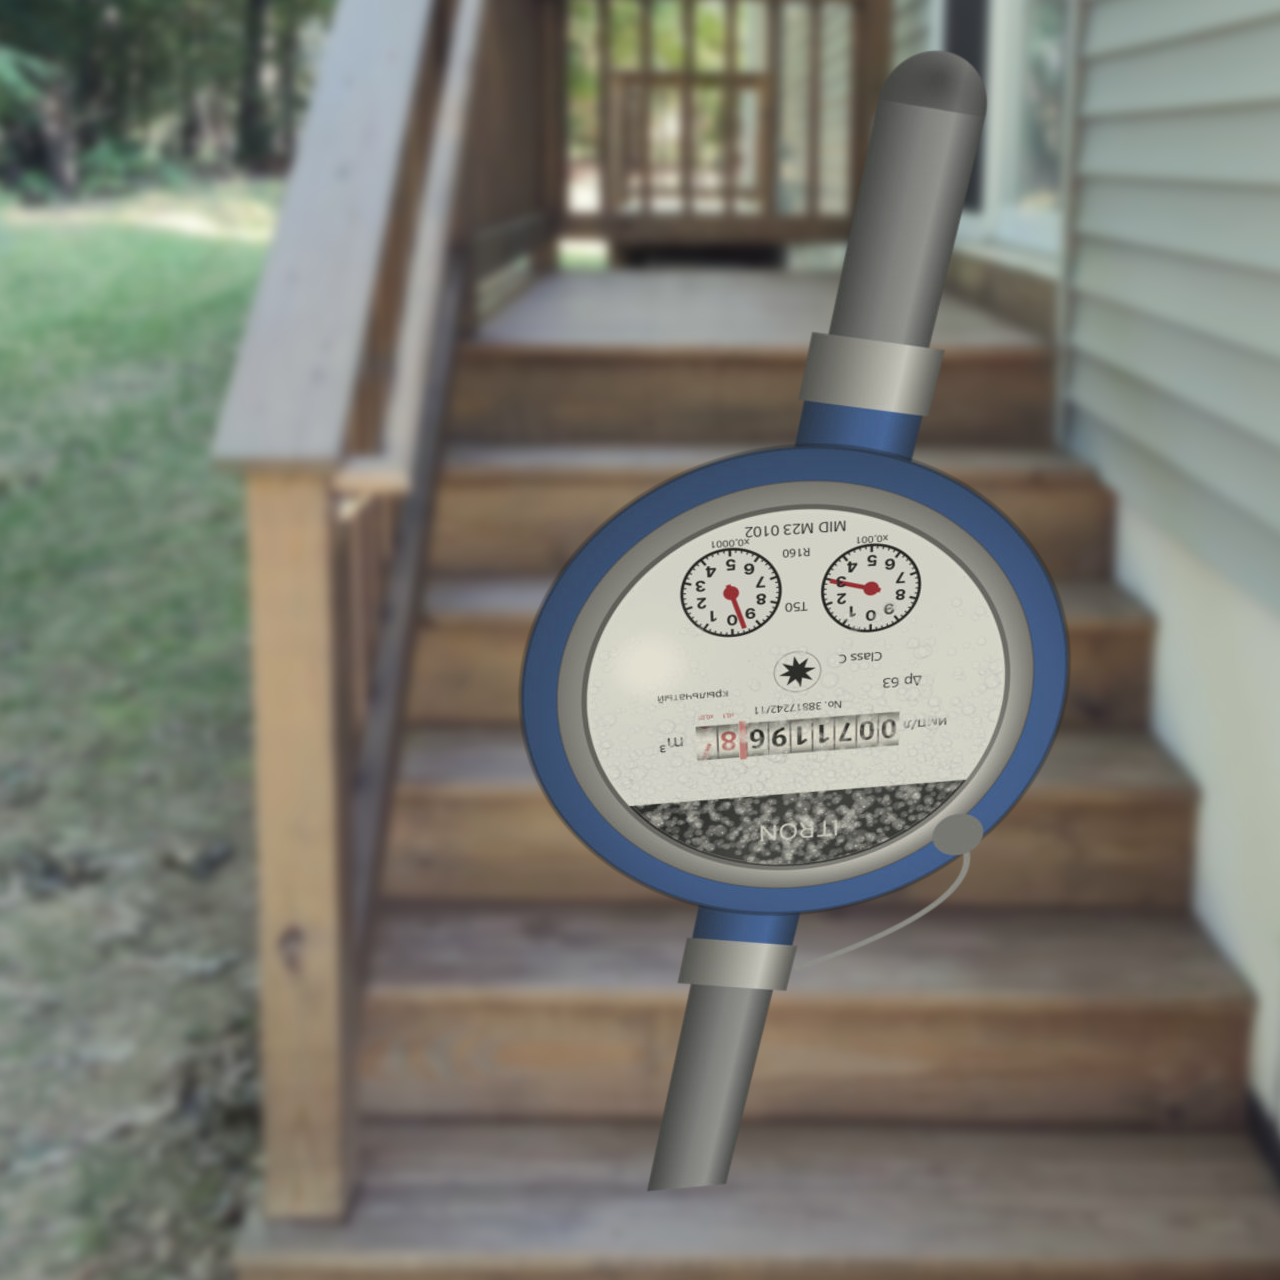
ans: {"value": 71196.8729, "unit": "m³"}
